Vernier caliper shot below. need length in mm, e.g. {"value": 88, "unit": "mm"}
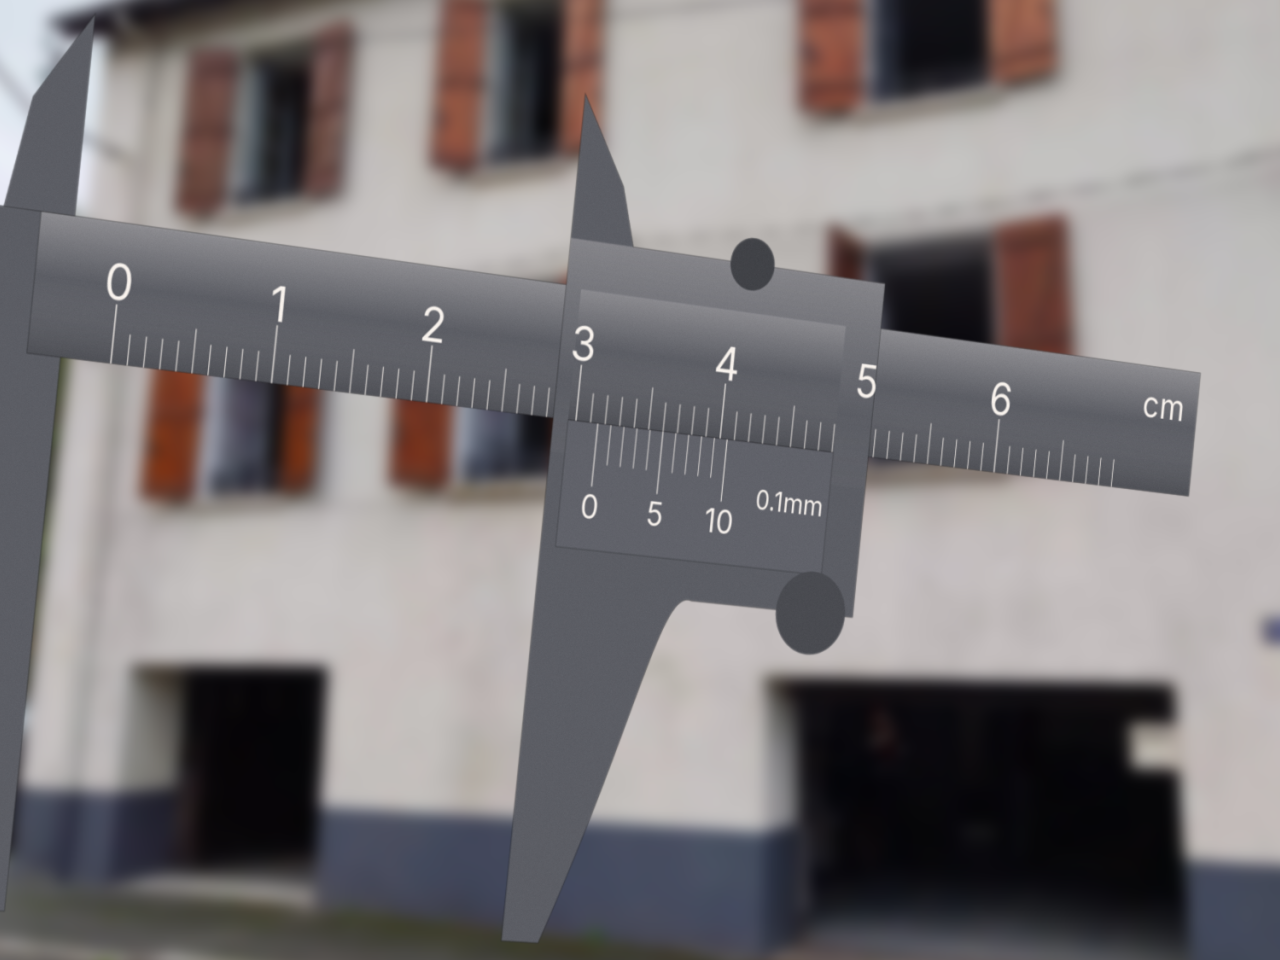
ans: {"value": 31.5, "unit": "mm"}
